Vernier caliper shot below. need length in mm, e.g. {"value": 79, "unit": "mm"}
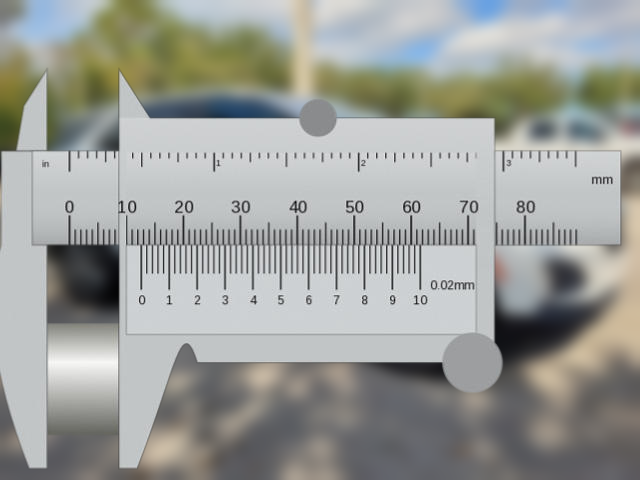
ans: {"value": 12.6, "unit": "mm"}
